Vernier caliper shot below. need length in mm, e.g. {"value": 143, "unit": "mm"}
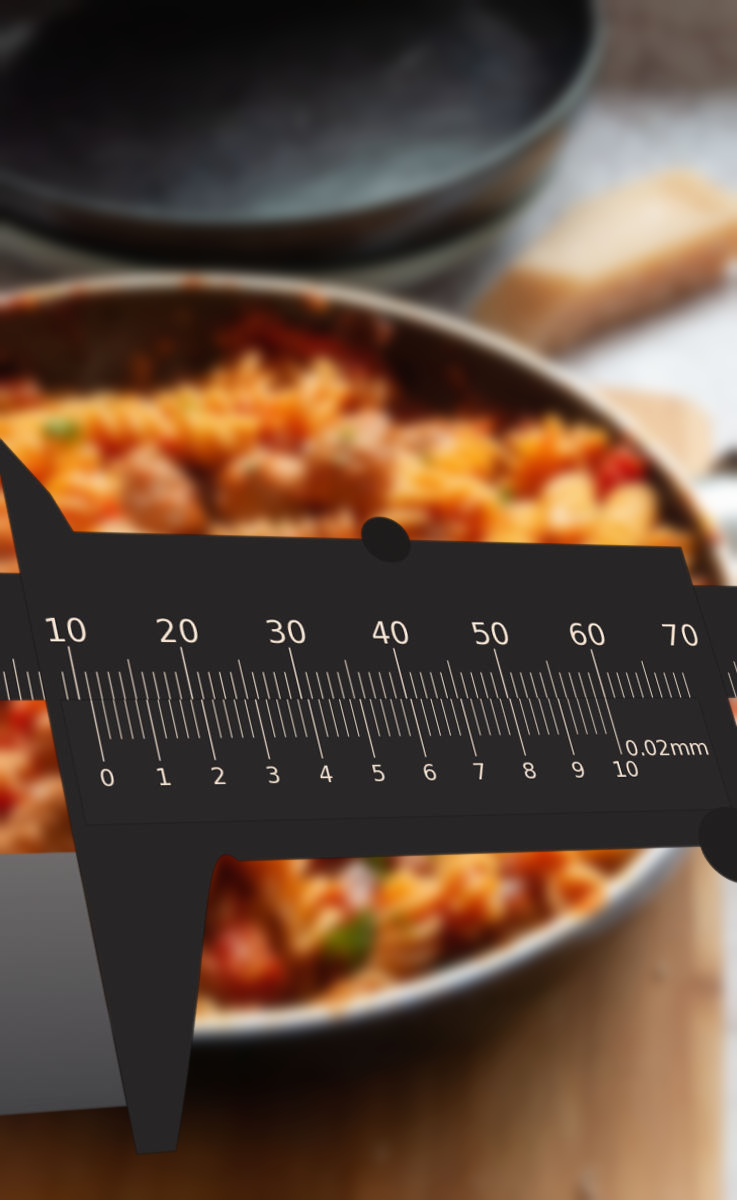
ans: {"value": 11.0, "unit": "mm"}
